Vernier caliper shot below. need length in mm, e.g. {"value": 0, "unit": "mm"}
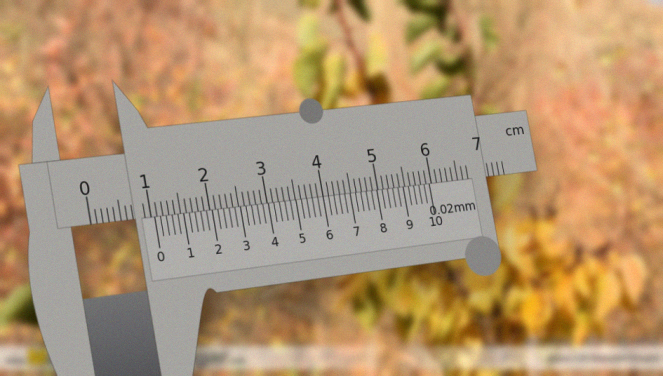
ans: {"value": 10.6, "unit": "mm"}
